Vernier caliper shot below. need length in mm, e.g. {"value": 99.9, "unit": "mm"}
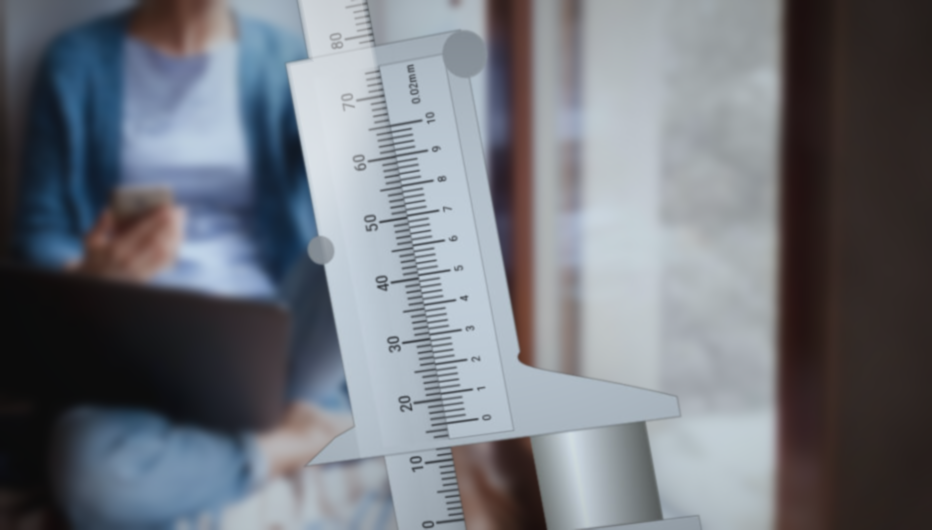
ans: {"value": 16.0, "unit": "mm"}
